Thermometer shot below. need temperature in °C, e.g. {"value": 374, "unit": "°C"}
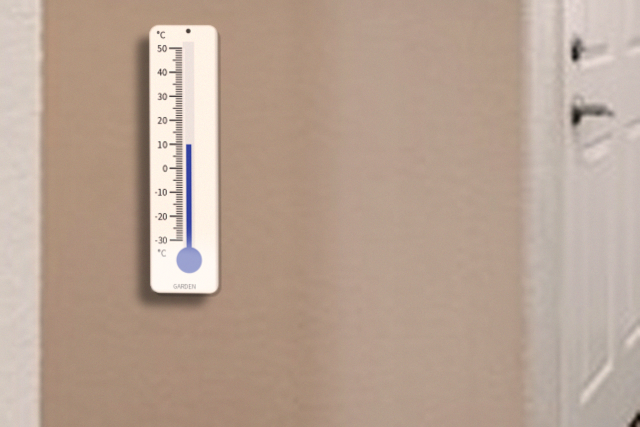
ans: {"value": 10, "unit": "°C"}
